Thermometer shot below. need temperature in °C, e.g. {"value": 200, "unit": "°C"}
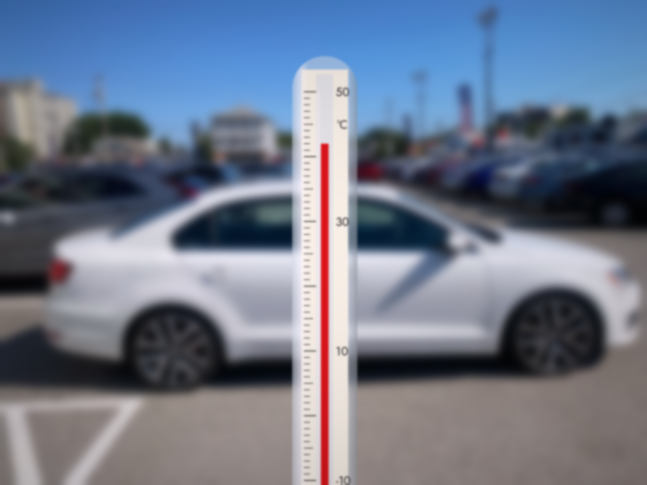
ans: {"value": 42, "unit": "°C"}
